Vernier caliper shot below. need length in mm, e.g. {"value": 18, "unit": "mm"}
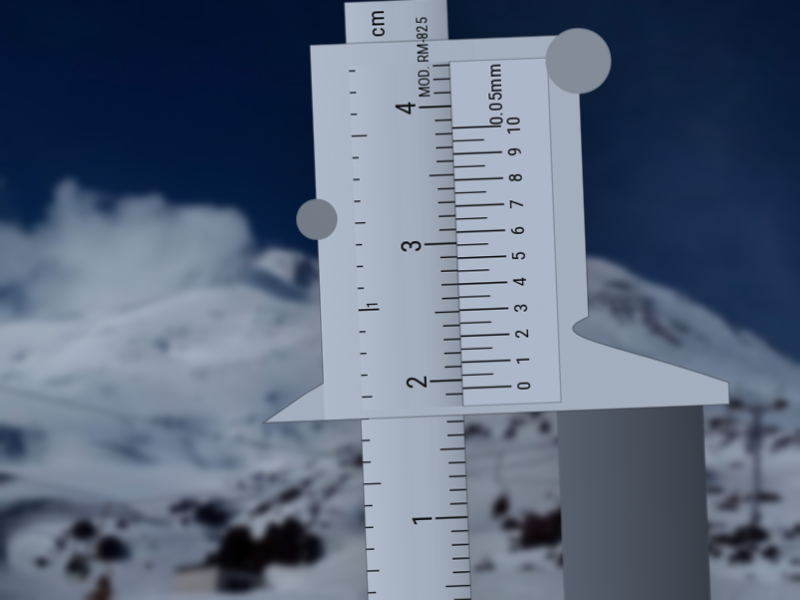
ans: {"value": 19.4, "unit": "mm"}
